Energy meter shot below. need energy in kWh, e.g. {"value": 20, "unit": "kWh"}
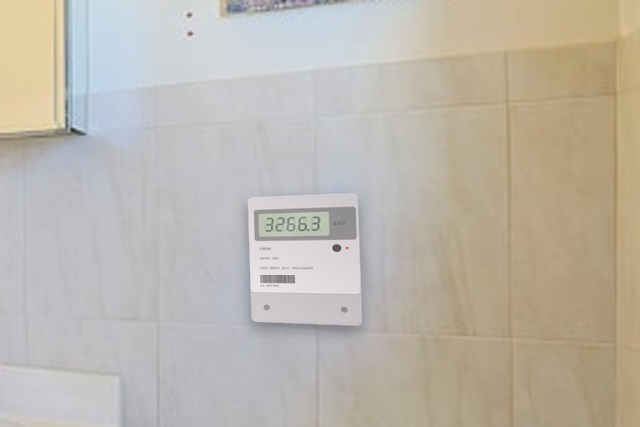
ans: {"value": 3266.3, "unit": "kWh"}
